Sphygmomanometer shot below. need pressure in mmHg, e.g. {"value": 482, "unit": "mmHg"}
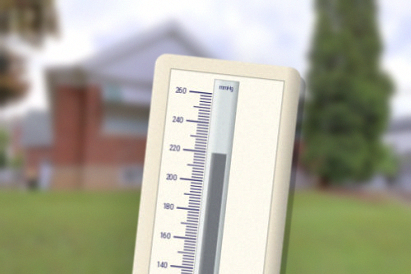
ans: {"value": 220, "unit": "mmHg"}
